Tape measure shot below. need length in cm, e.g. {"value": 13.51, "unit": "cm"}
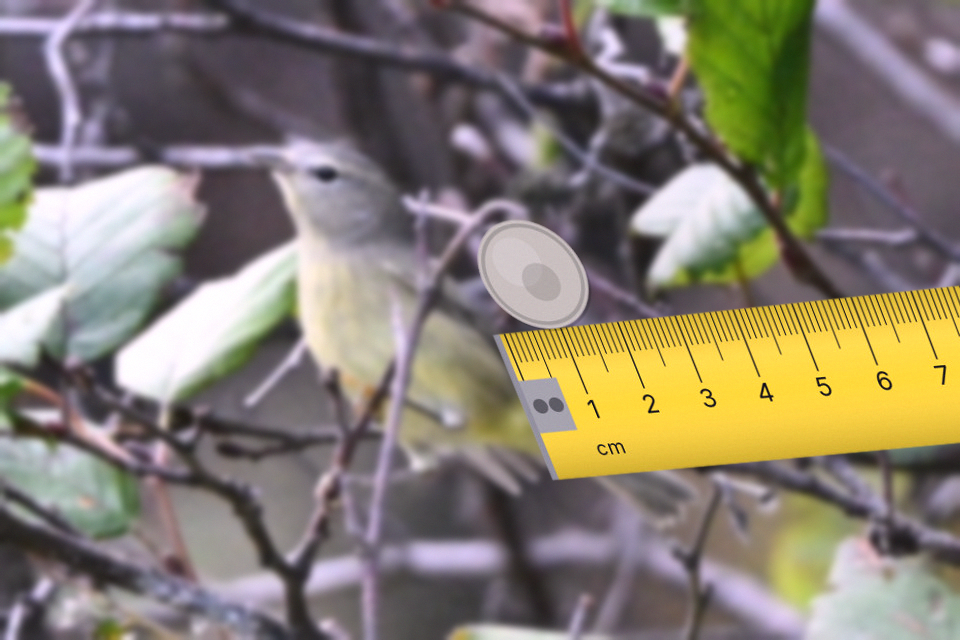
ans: {"value": 1.8, "unit": "cm"}
